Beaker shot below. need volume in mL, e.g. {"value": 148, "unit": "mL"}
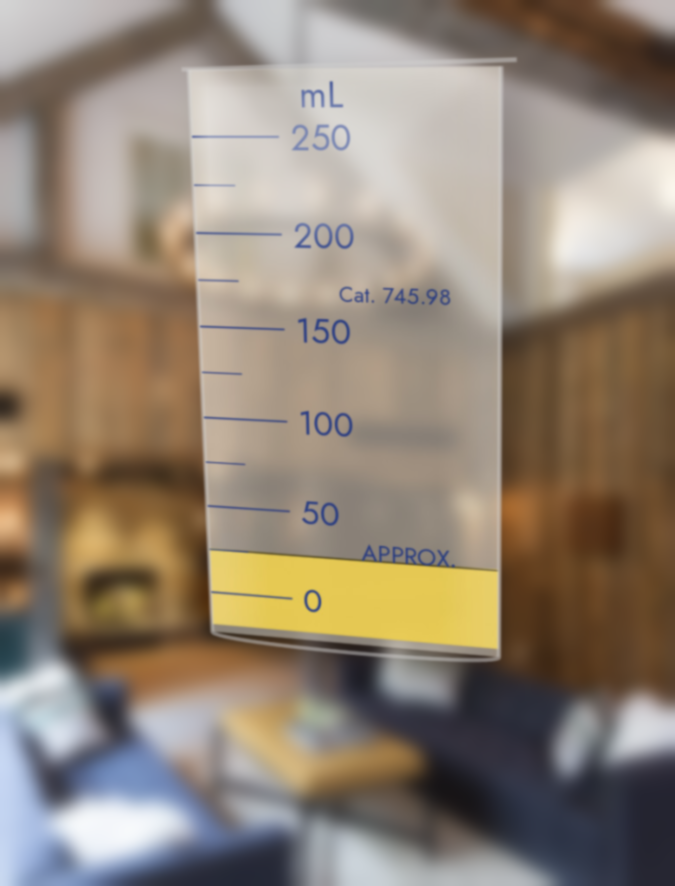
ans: {"value": 25, "unit": "mL"}
